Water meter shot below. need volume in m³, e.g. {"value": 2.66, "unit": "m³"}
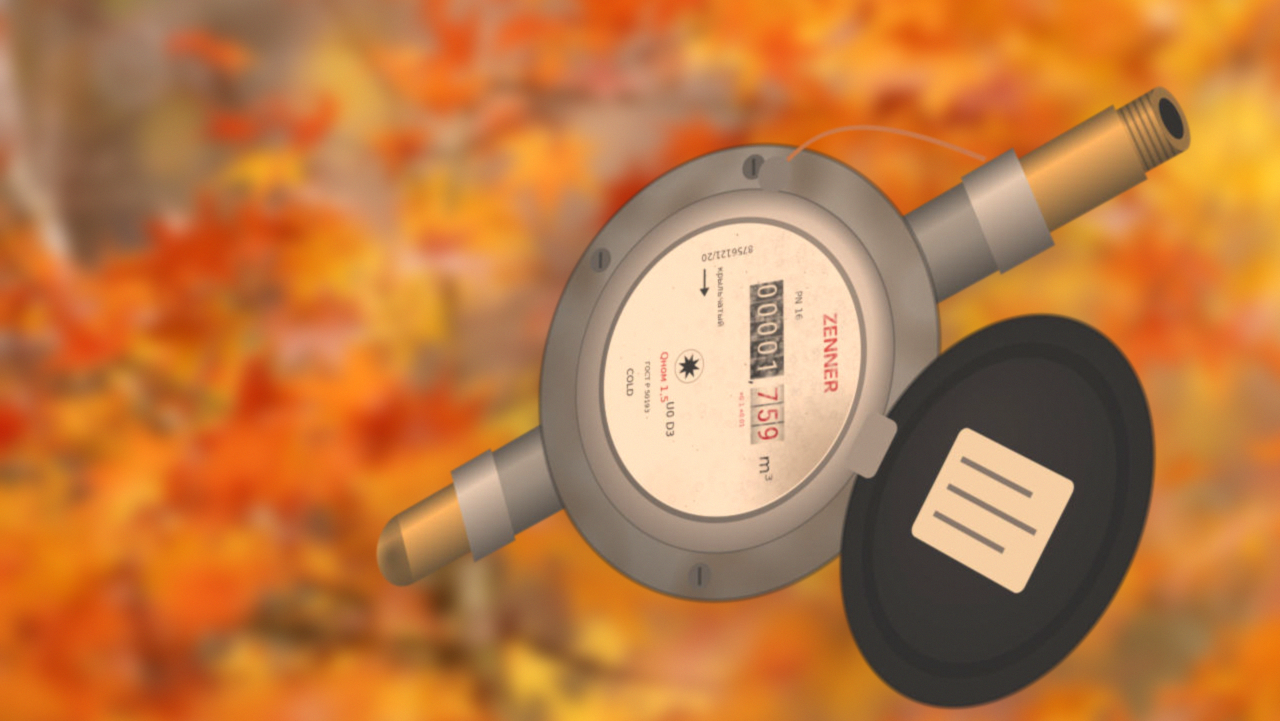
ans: {"value": 1.759, "unit": "m³"}
